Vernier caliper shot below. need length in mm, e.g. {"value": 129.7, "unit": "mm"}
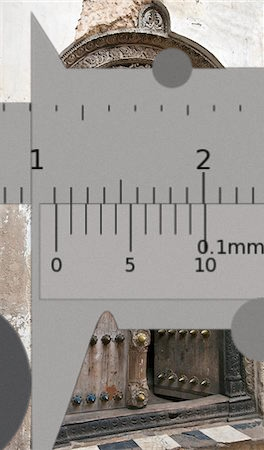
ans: {"value": 11.1, "unit": "mm"}
